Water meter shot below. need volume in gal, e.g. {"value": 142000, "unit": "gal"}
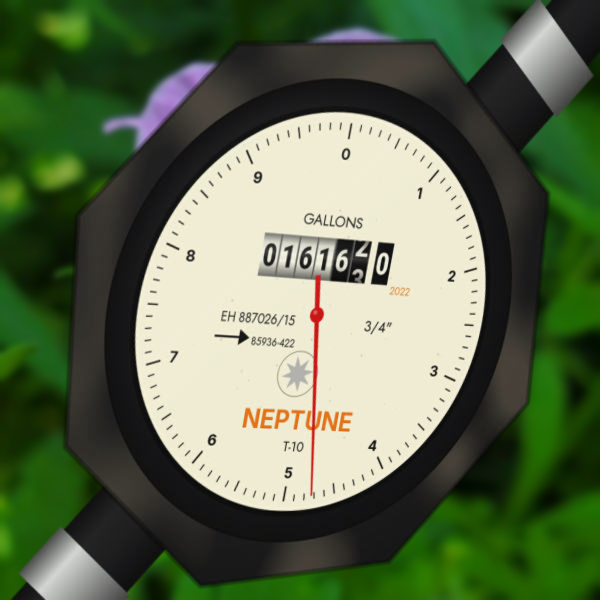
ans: {"value": 161624.7, "unit": "gal"}
